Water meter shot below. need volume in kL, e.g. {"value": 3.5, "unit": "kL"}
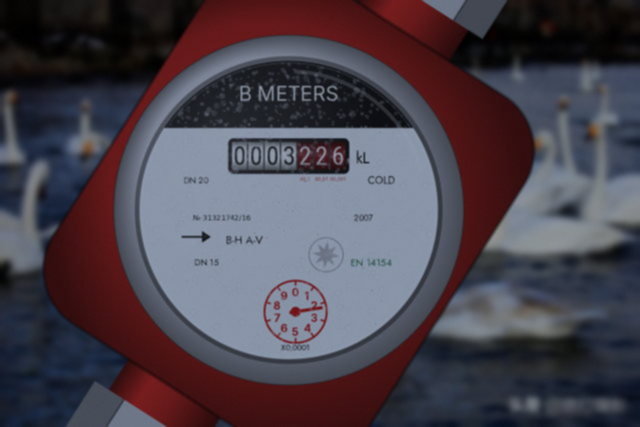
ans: {"value": 3.2262, "unit": "kL"}
